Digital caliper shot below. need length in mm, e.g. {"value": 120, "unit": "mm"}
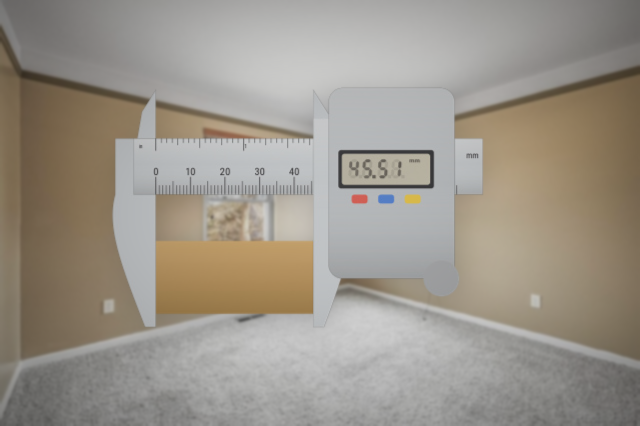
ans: {"value": 45.51, "unit": "mm"}
